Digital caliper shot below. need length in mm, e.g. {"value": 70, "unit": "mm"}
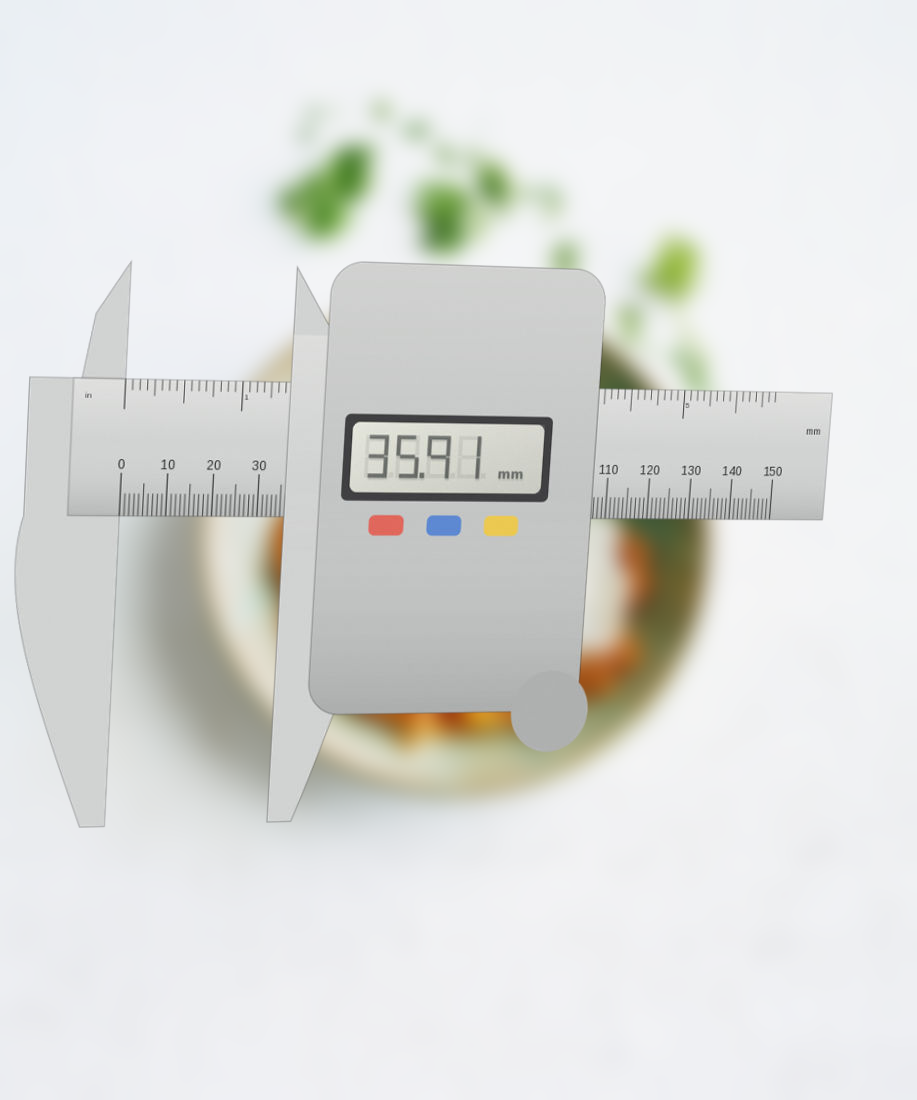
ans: {"value": 35.91, "unit": "mm"}
